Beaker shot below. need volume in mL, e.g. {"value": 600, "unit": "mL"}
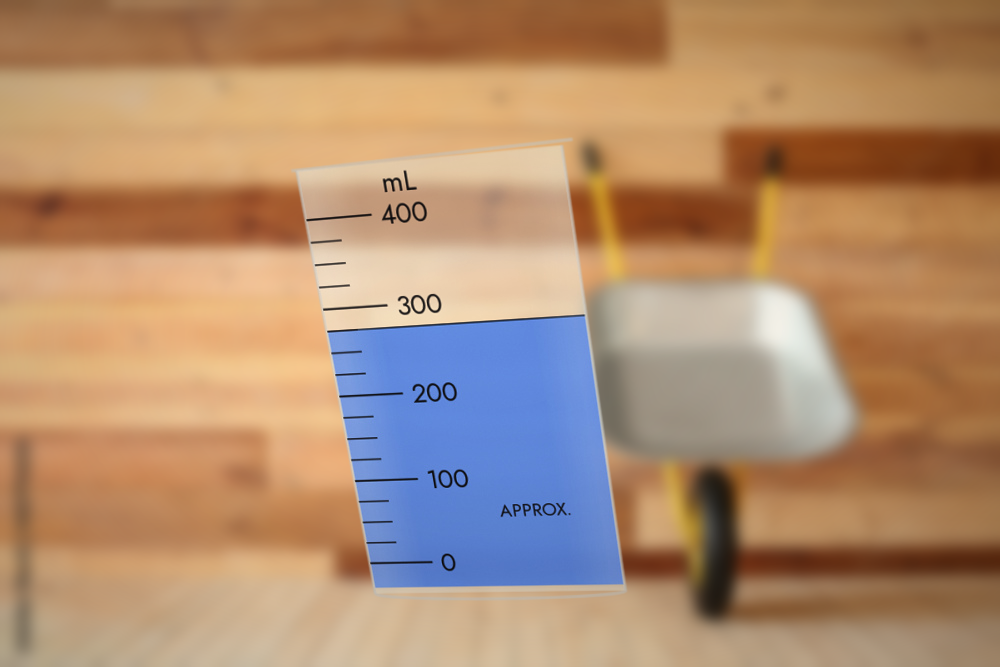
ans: {"value": 275, "unit": "mL"}
